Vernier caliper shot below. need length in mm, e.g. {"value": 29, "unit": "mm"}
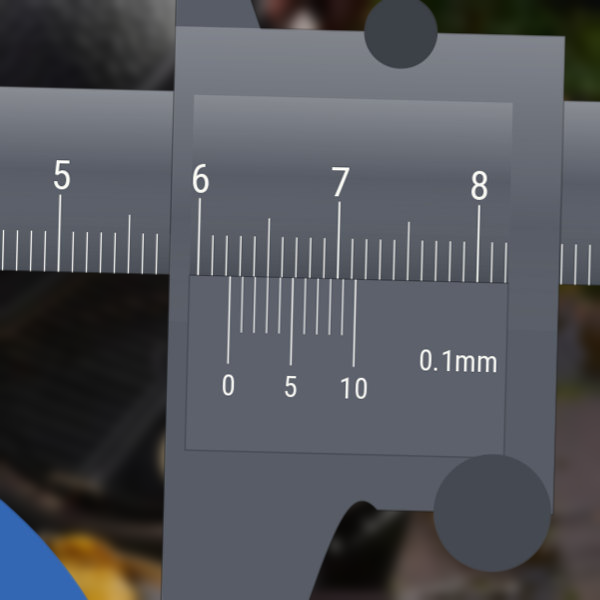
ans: {"value": 62.3, "unit": "mm"}
